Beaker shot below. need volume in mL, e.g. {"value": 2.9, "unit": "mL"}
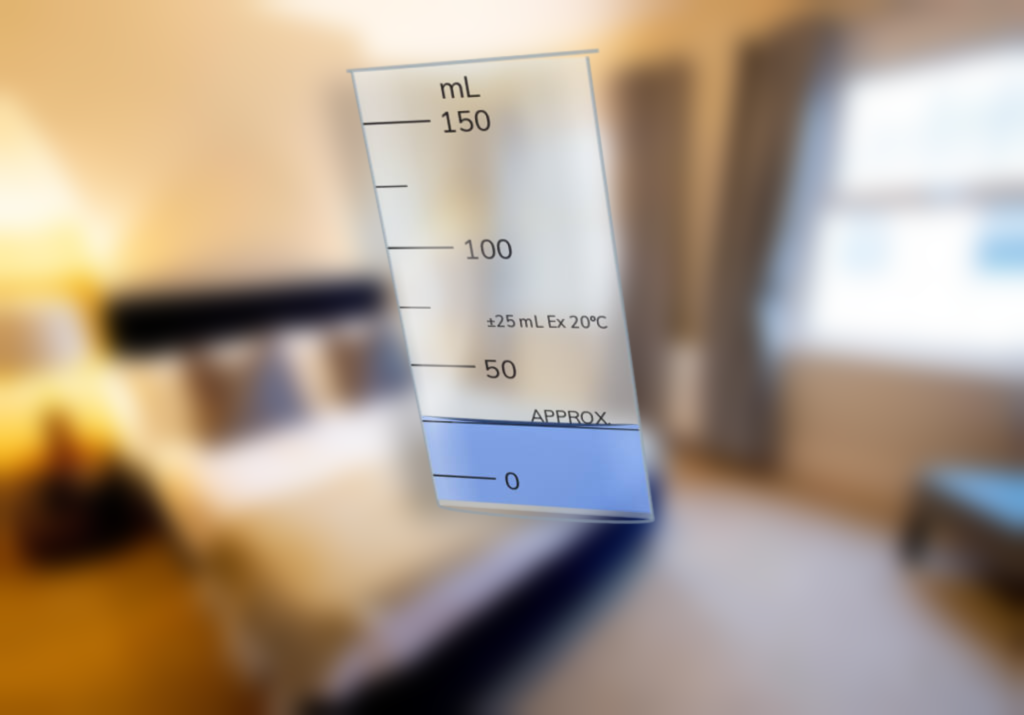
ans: {"value": 25, "unit": "mL"}
